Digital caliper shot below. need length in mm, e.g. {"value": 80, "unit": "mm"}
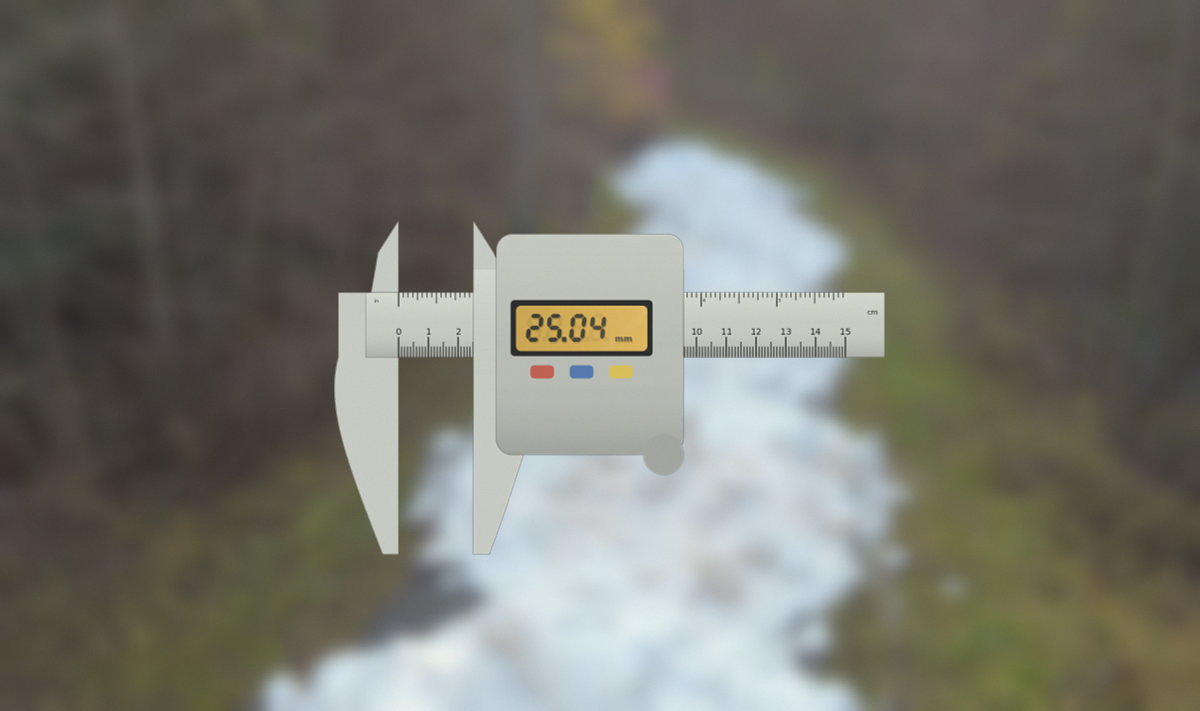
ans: {"value": 25.04, "unit": "mm"}
